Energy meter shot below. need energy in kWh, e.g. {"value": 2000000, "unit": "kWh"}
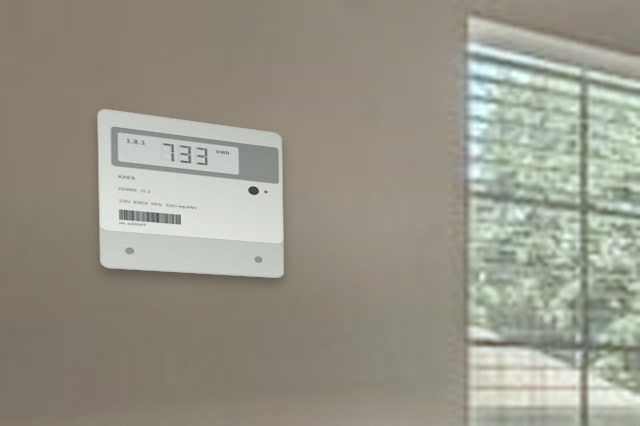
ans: {"value": 733, "unit": "kWh"}
